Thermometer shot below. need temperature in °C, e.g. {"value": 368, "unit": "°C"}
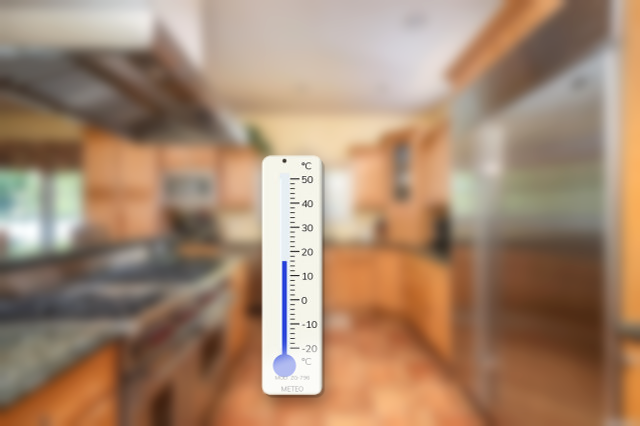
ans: {"value": 16, "unit": "°C"}
